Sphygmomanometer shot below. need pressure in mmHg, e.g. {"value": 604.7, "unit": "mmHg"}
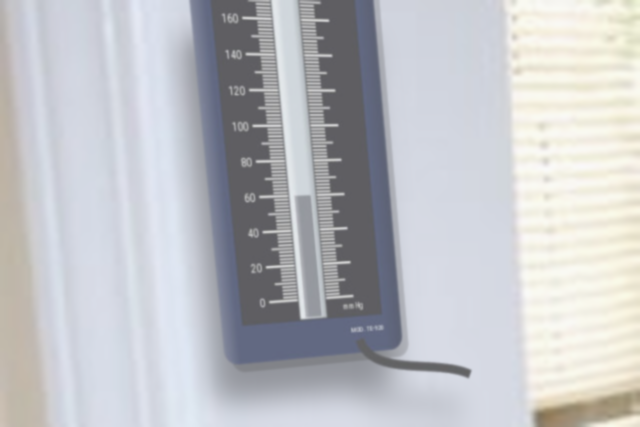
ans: {"value": 60, "unit": "mmHg"}
